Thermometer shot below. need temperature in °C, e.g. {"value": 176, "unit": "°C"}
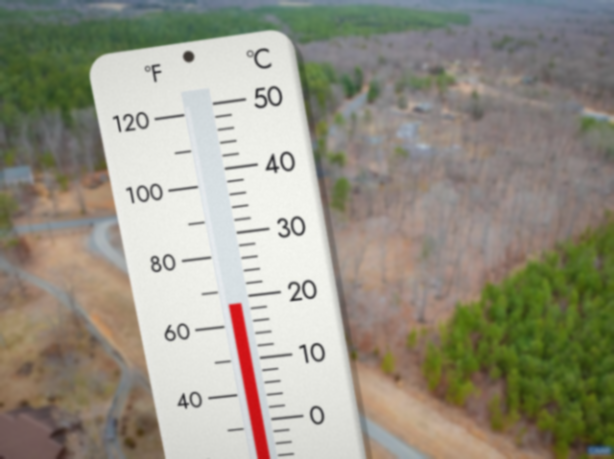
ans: {"value": 19, "unit": "°C"}
